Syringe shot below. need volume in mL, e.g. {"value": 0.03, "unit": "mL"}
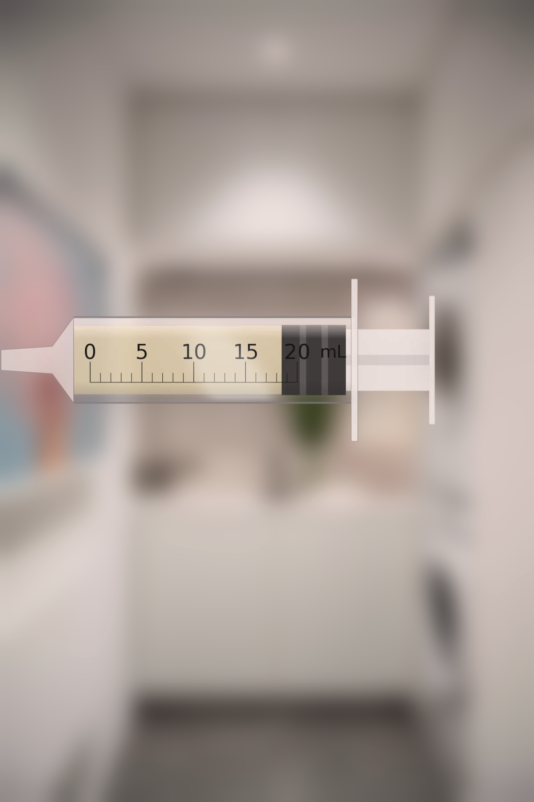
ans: {"value": 18.5, "unit": "mL"}
